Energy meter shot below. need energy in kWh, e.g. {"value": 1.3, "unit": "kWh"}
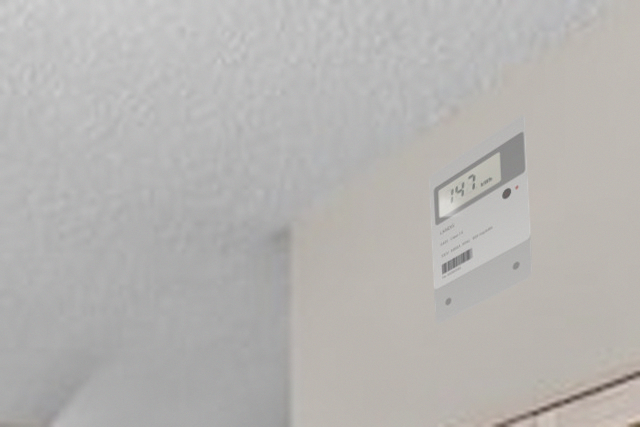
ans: {"value": 147, "unit": "kWh"}
